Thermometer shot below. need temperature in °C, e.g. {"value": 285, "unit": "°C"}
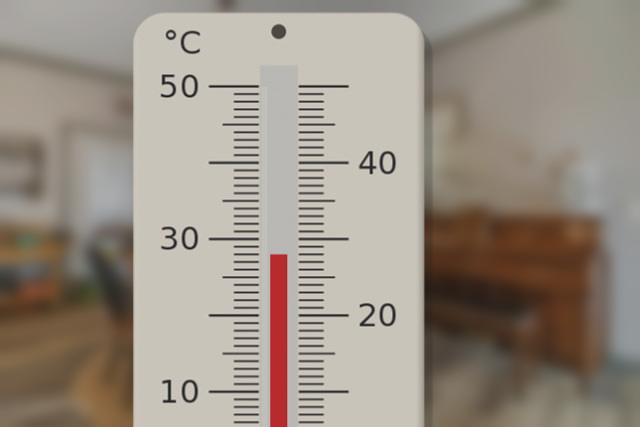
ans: {"value": 28, "unit": "°C"}
